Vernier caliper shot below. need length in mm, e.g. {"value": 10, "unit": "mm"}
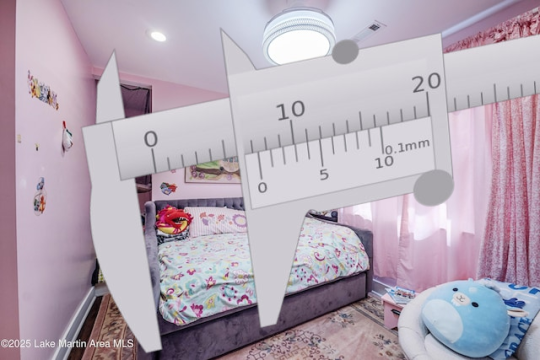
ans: {"value": 7.4, "unit": "mm"}
